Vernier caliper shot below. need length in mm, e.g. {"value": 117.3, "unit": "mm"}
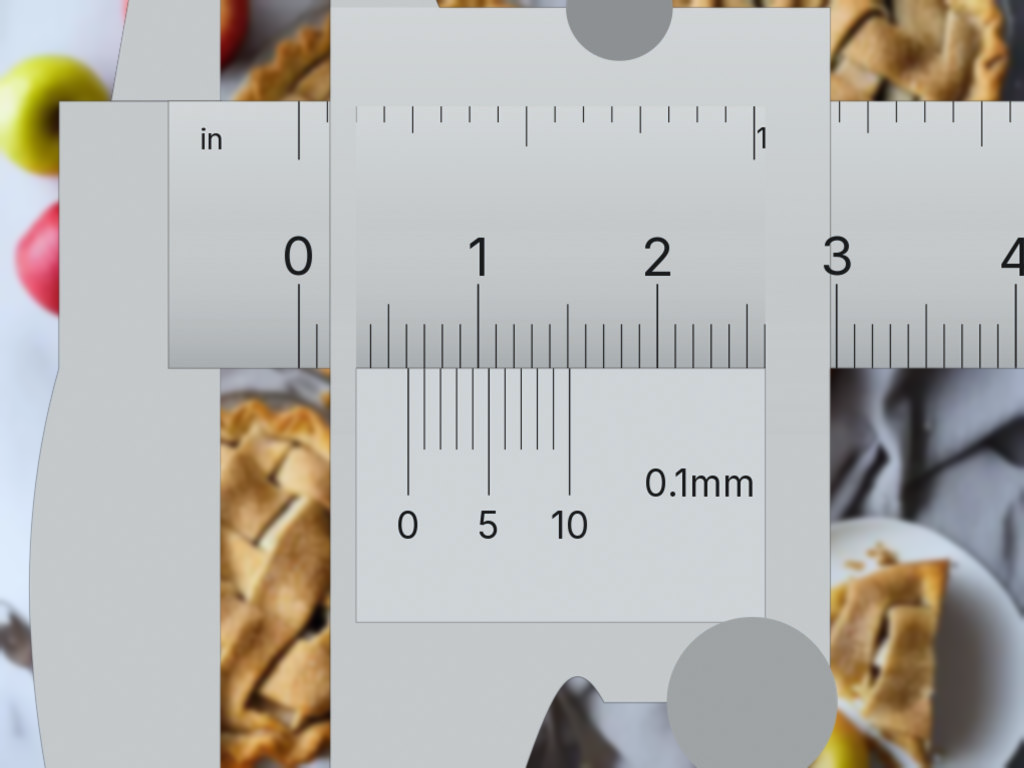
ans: {"value": 6.1, "unit": "mm"}
